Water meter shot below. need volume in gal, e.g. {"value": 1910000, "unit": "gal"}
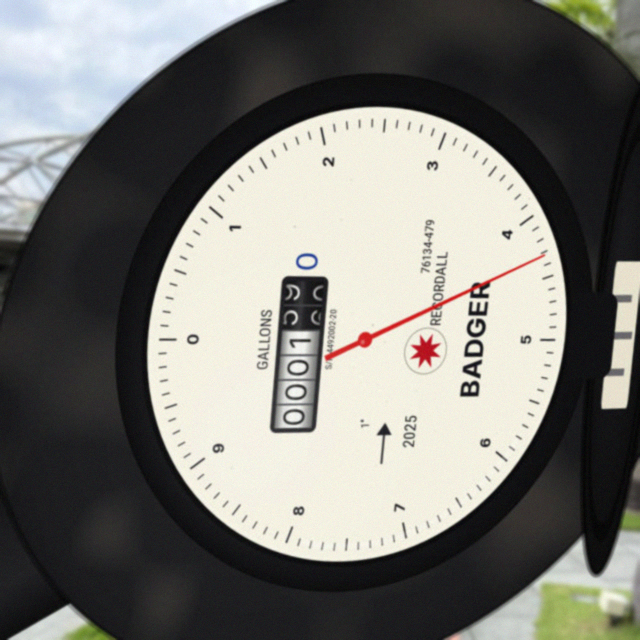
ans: {"value": 1594.3, "unit": "gal"}
